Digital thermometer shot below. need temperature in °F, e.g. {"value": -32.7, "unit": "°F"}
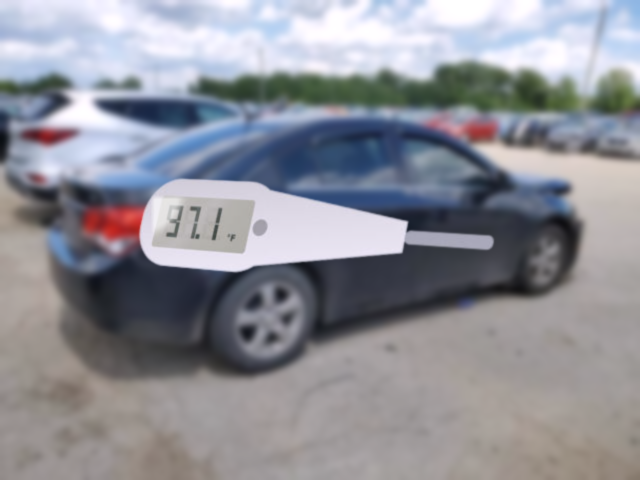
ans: {"value": 97.1, "unit": "°F"}
